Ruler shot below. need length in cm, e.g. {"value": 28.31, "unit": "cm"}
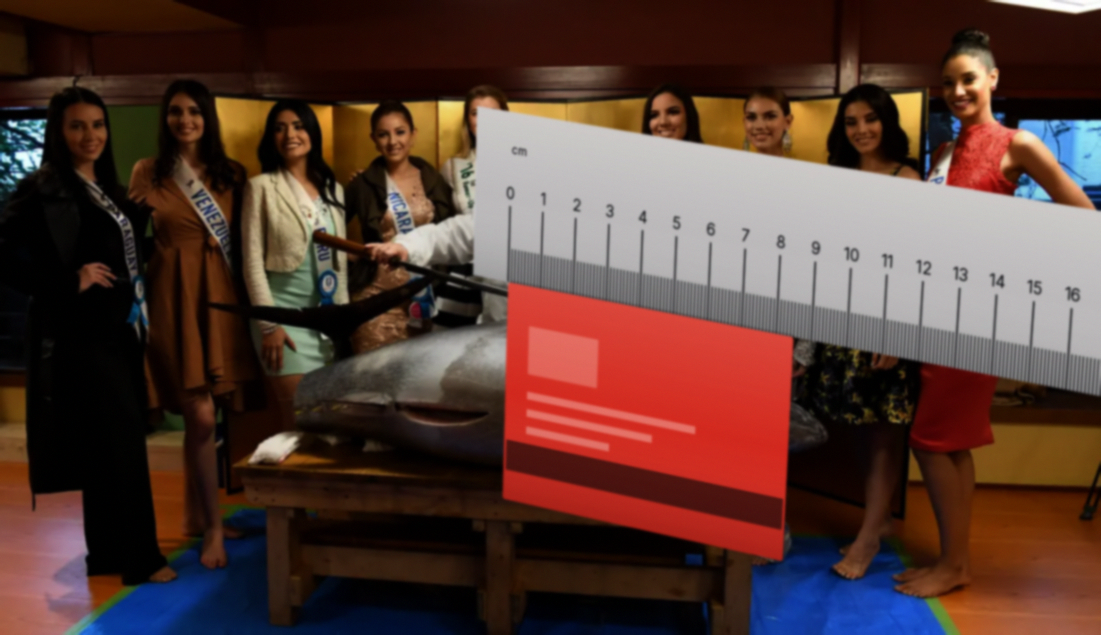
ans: {"value": 8.5, "unit": "cm"}
